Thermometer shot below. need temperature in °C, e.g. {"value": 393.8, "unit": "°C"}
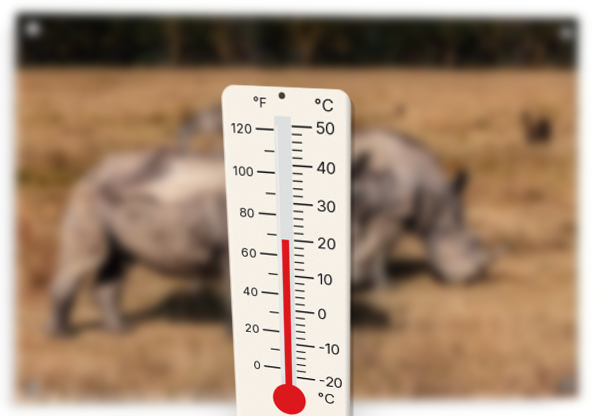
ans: {"value": 20, "unit": "°C"}
